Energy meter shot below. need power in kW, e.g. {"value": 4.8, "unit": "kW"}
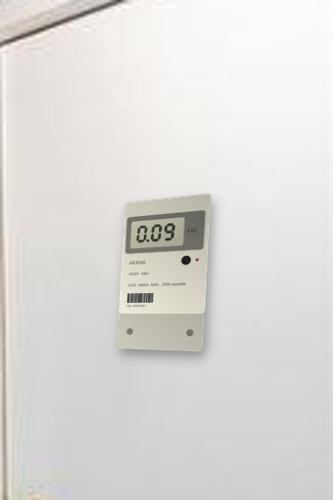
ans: {"value": 0.09, "unit": "kW"}
